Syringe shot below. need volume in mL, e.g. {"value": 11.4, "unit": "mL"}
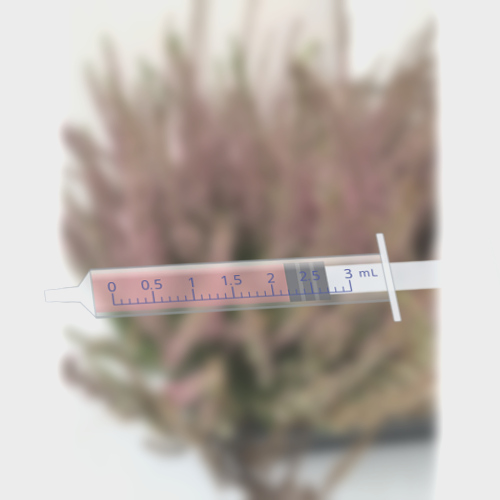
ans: {"value": 2.2, "unit": "mL"}
